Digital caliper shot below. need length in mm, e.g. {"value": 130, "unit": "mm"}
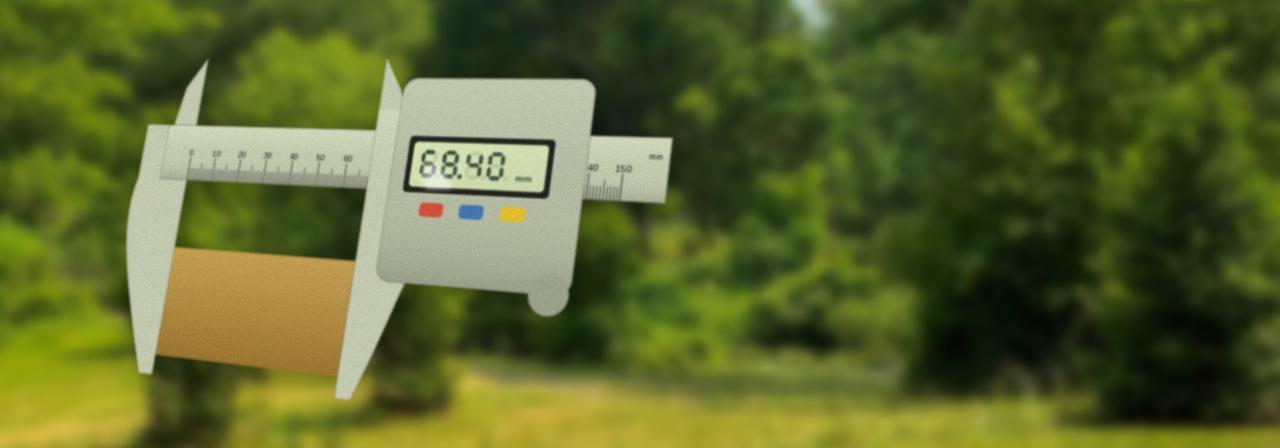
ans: {"value": 68.40, "unit": "mm"}
